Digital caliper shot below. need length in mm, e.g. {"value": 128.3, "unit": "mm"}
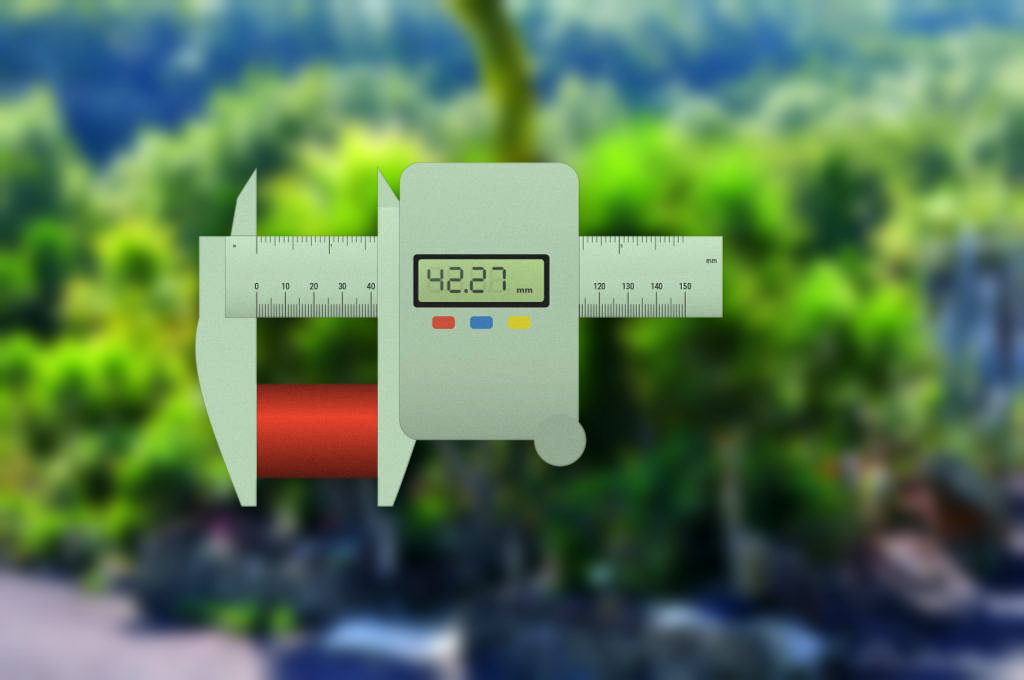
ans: {"value": 42.27, "unit": "mm"}
